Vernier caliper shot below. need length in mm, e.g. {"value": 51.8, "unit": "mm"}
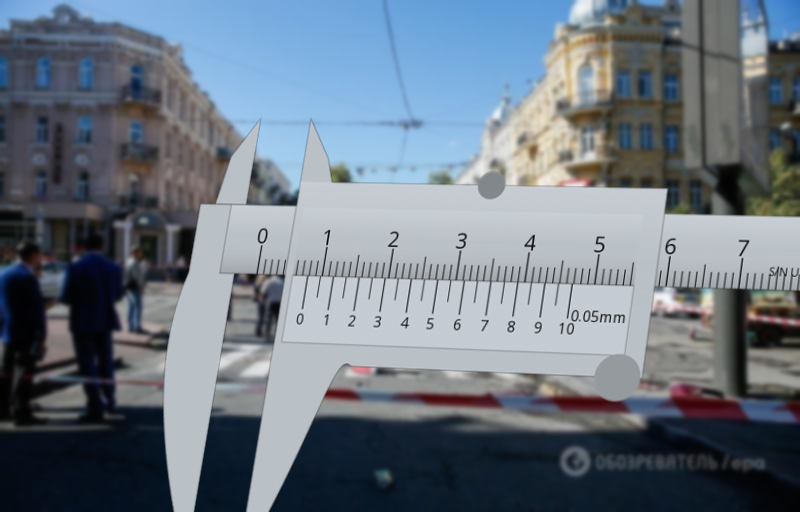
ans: {"value": 7.8, "unit": "mm"}
